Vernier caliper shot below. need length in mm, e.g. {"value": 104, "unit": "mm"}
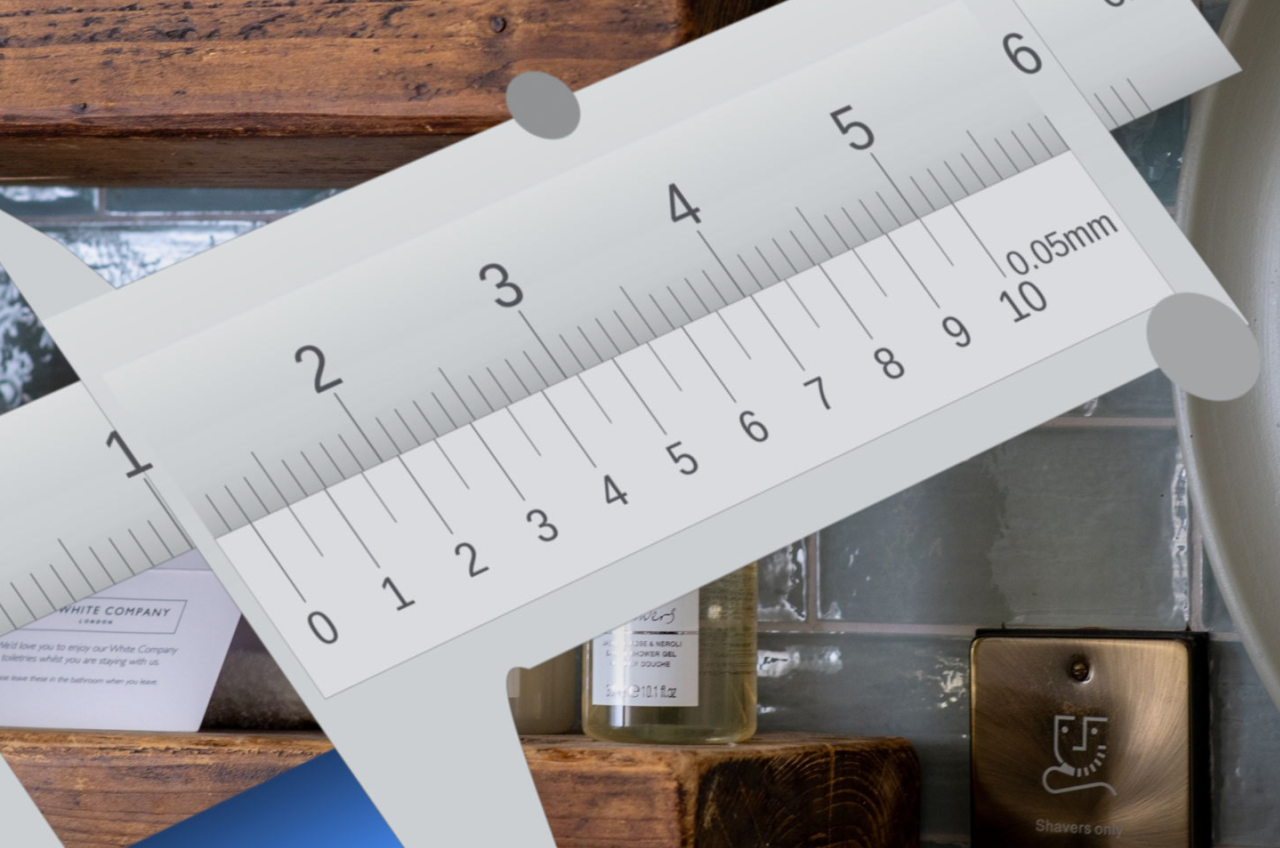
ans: {"value": 13.0, "unit": "mm"}
